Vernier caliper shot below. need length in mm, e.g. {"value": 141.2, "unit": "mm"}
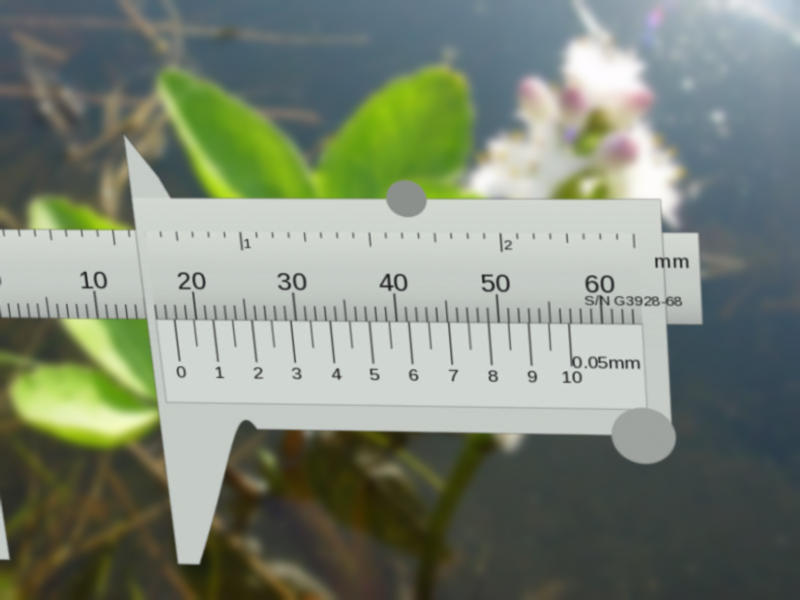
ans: {"value": 17.8, "unit": "mm"}
